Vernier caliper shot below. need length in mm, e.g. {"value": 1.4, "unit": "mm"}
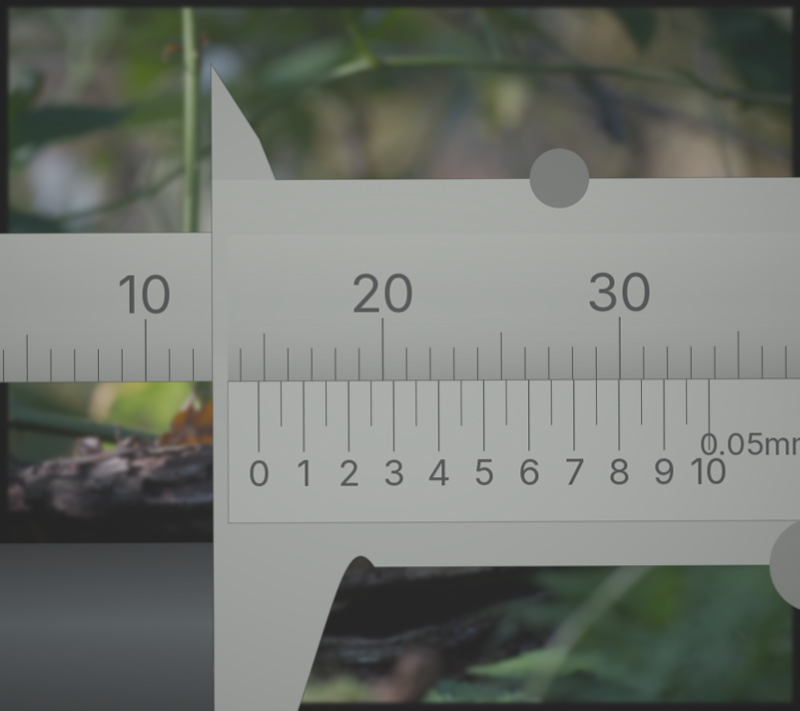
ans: {"value": 14.75, "unit": "mm"}
